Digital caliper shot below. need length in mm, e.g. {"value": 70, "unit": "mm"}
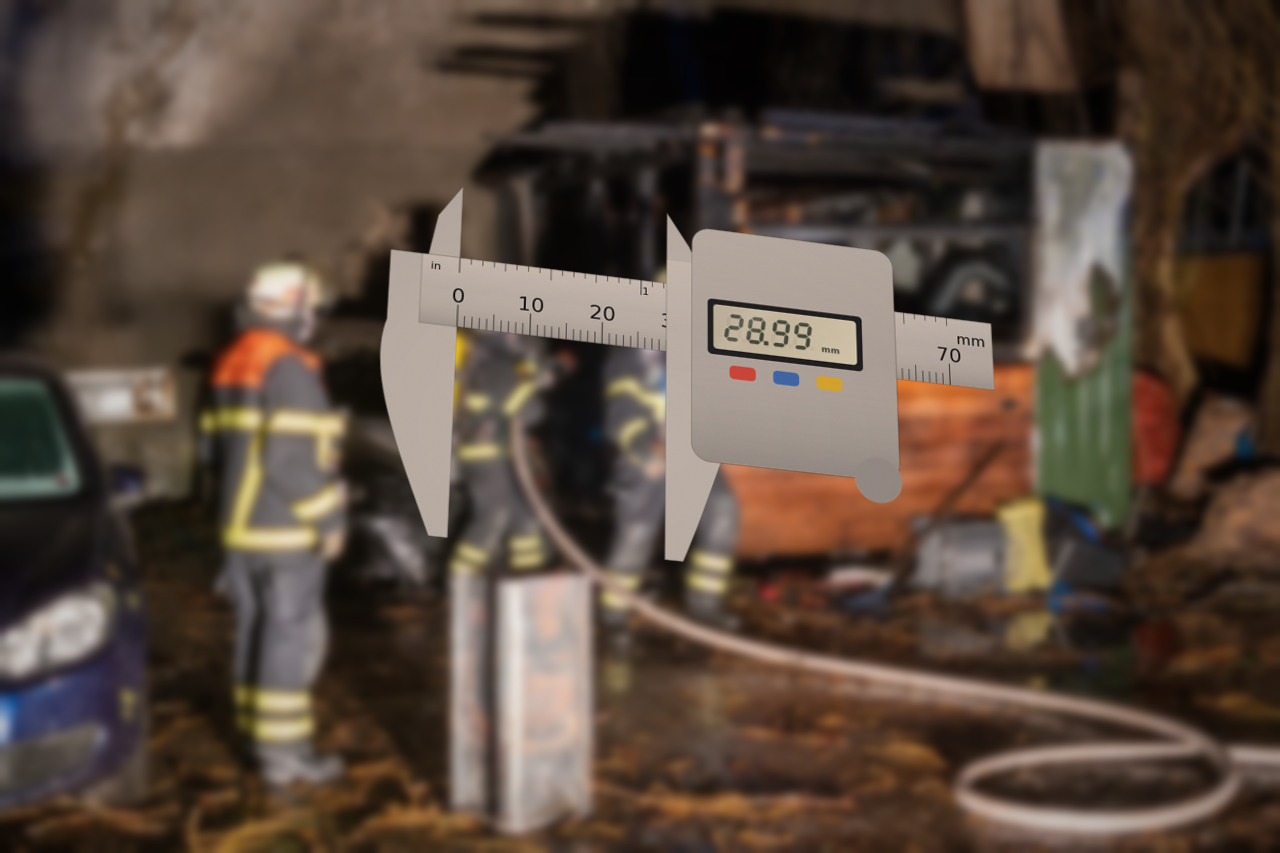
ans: {"value": 28.99, "unit": "mm"}
